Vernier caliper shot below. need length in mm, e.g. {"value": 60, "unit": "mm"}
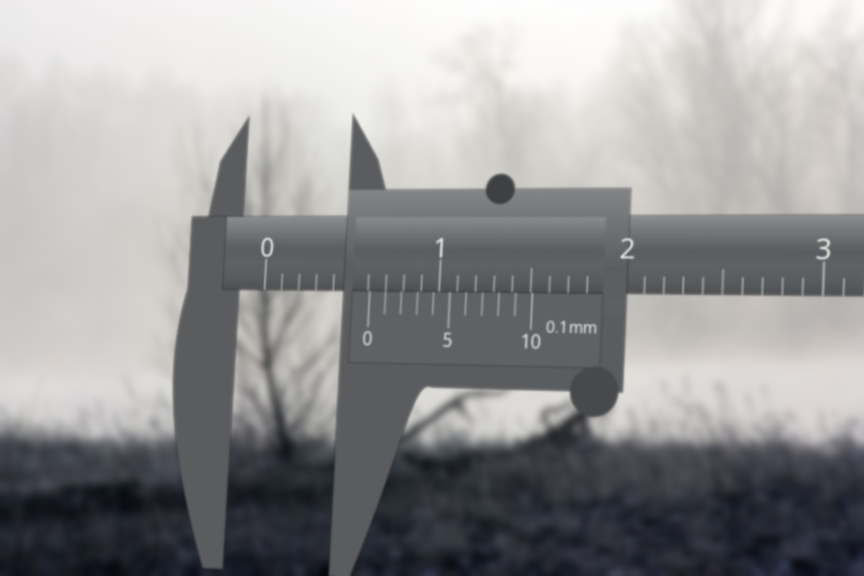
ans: {"value": 6.1, "unit": "mm"}
